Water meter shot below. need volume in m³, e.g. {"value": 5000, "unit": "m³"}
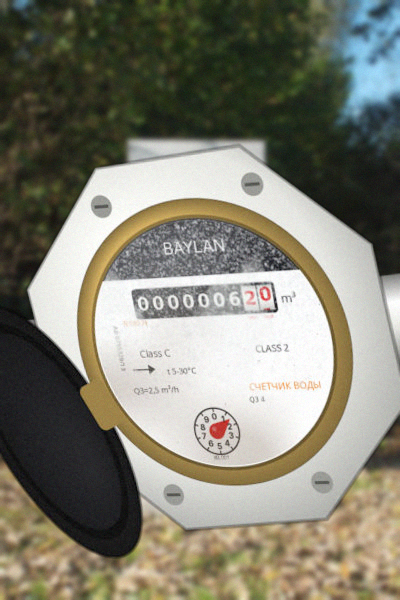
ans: {"value": 6.201, "unit": "m³"}
